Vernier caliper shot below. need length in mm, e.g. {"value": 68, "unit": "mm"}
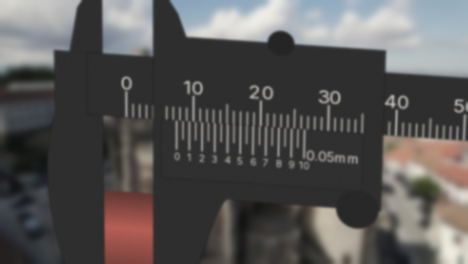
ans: {"value": 7.5, "unit": "mm"}
